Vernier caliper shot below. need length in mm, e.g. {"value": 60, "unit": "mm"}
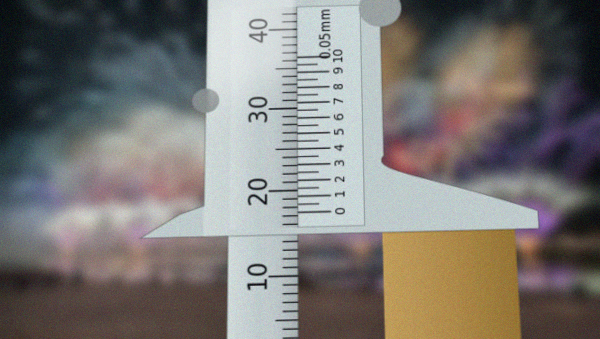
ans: {"value": 17.4, "unit": "mm"}
